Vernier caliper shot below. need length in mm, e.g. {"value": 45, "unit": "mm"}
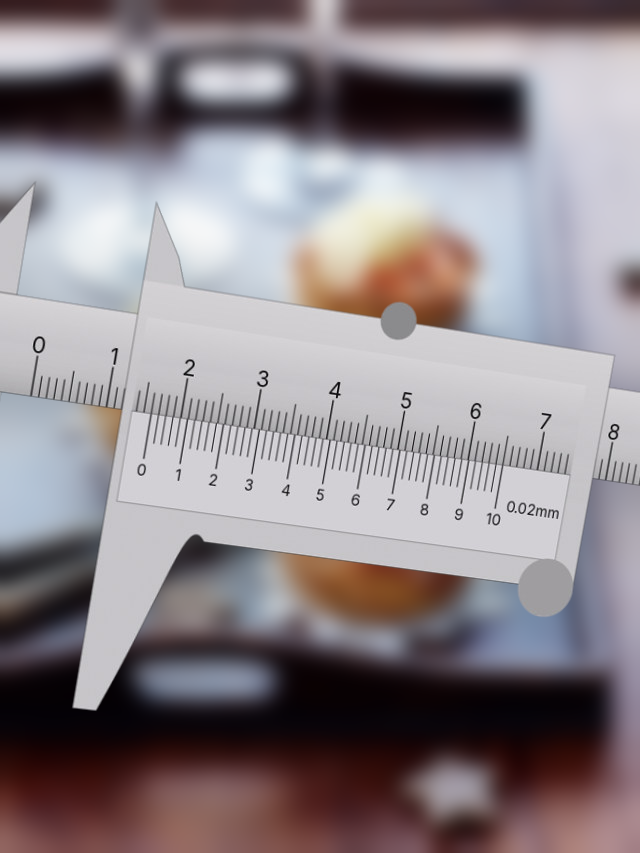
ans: {"value": 16.0, "unit": "mm"}
